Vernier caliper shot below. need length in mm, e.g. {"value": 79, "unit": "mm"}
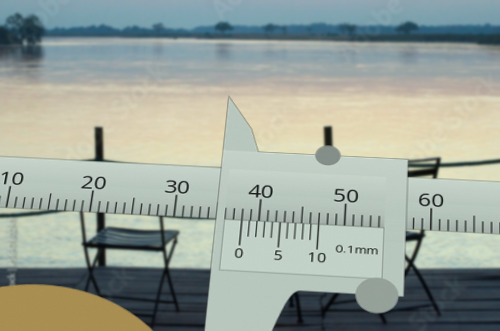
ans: {"value": 38.0, "unit": "mm"}
